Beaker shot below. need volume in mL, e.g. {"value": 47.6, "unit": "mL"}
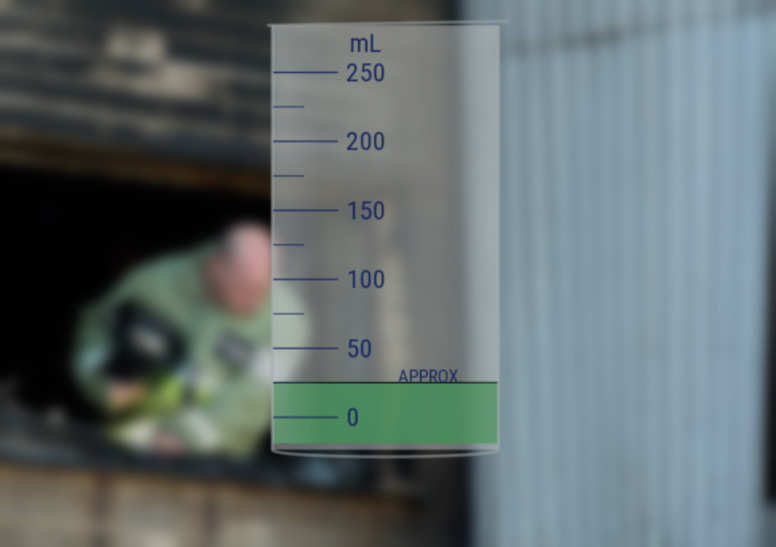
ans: {"value": 25, "unit": "mL"}
